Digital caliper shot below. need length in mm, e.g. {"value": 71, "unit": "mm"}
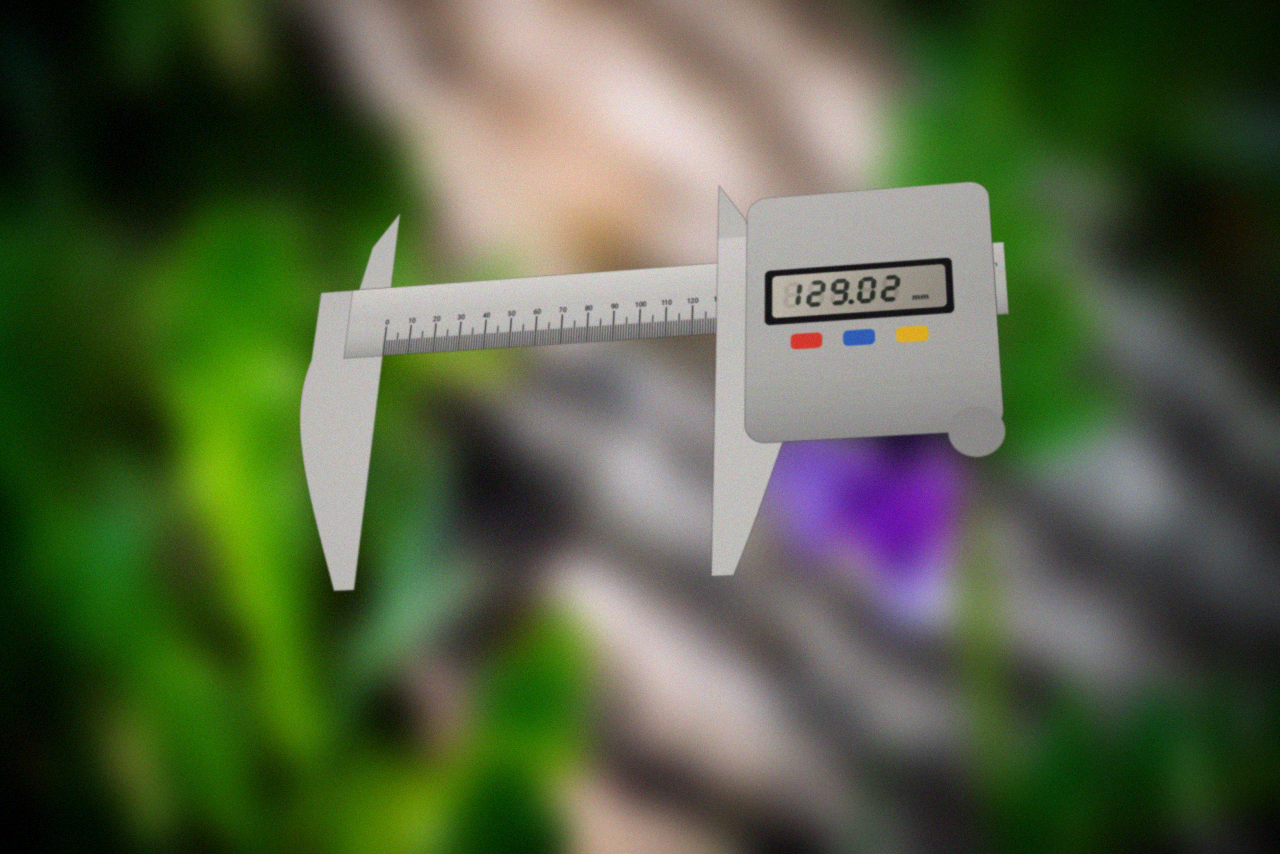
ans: {"value": 129.02, "unit": "mm"}
